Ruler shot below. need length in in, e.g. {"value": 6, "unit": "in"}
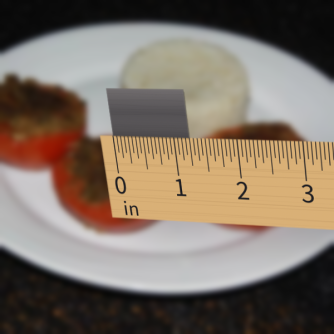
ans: {"value": 1.25, "unit": "in"}
